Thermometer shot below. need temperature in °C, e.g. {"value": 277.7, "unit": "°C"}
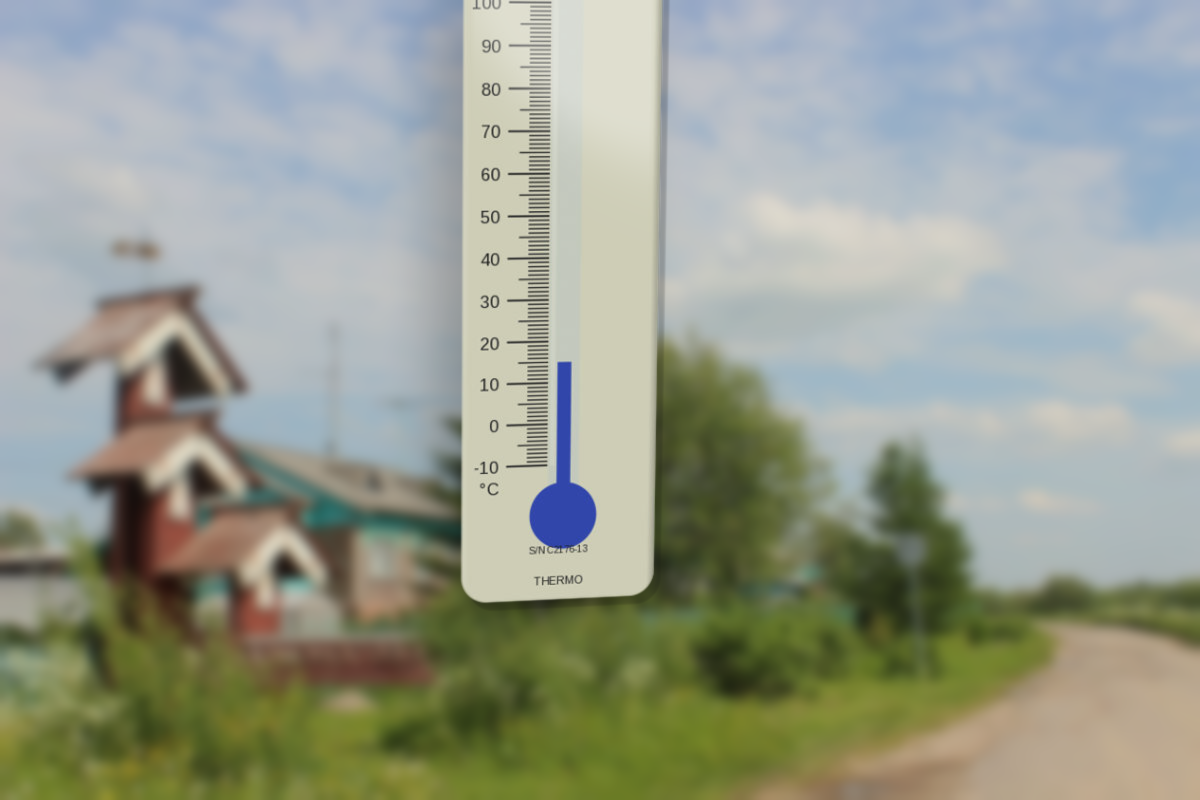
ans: {"value": 15, "unit": "°C"}
